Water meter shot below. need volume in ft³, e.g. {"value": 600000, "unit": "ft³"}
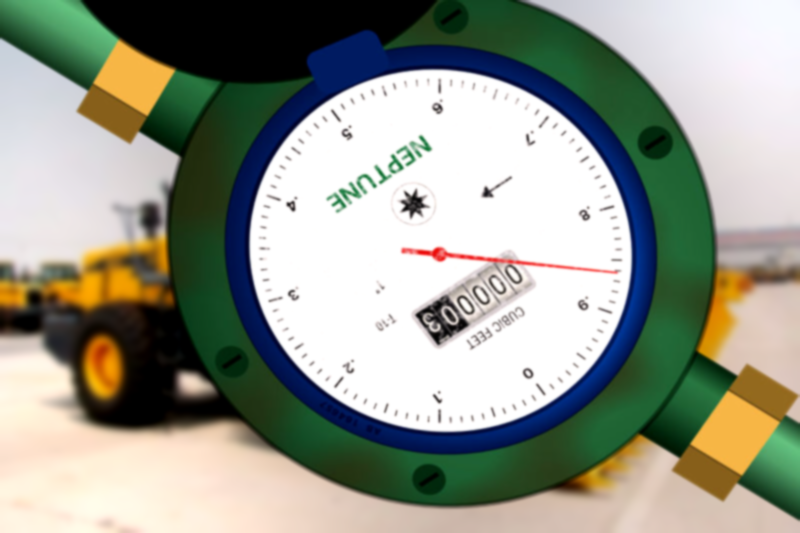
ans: {"value": 2.86, "unit": "ft³"}
